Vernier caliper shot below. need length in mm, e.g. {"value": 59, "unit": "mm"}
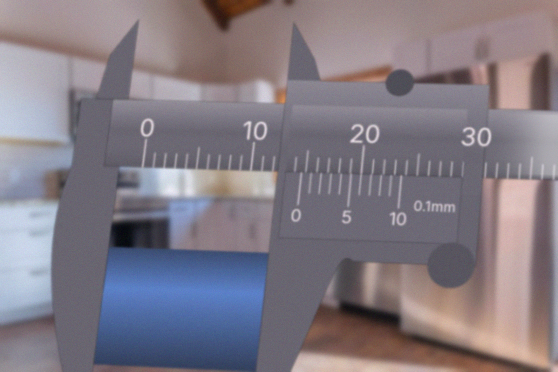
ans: {"value": 14.6, "unit": "mm"}
